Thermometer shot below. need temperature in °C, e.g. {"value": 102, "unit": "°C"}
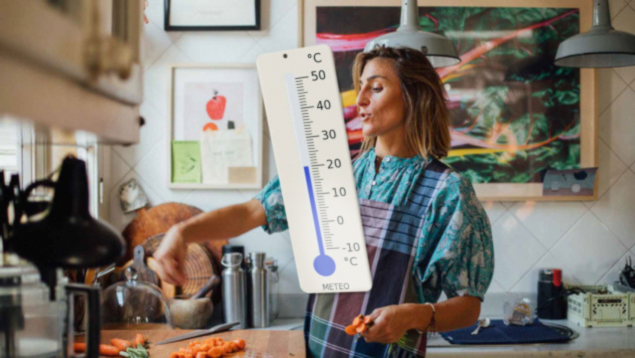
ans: {"value": 20, "unit": "°C"}
